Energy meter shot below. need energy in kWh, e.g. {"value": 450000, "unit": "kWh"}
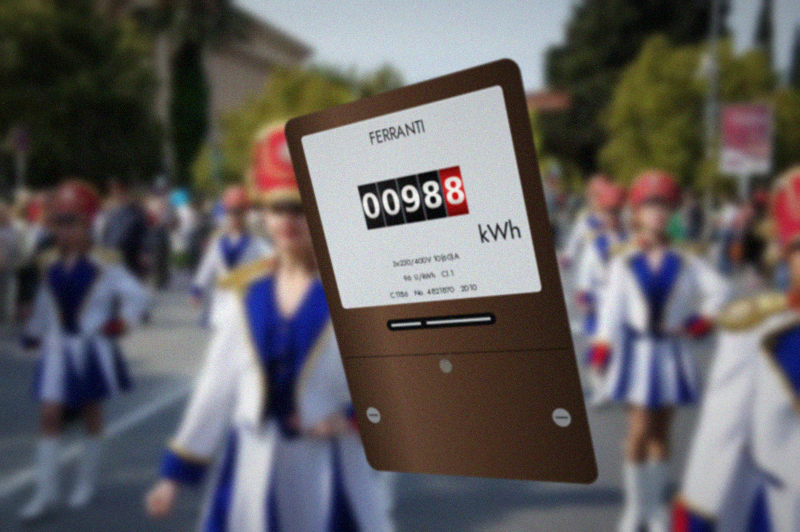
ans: {"value": 98.8, "unit": "kWh"}
